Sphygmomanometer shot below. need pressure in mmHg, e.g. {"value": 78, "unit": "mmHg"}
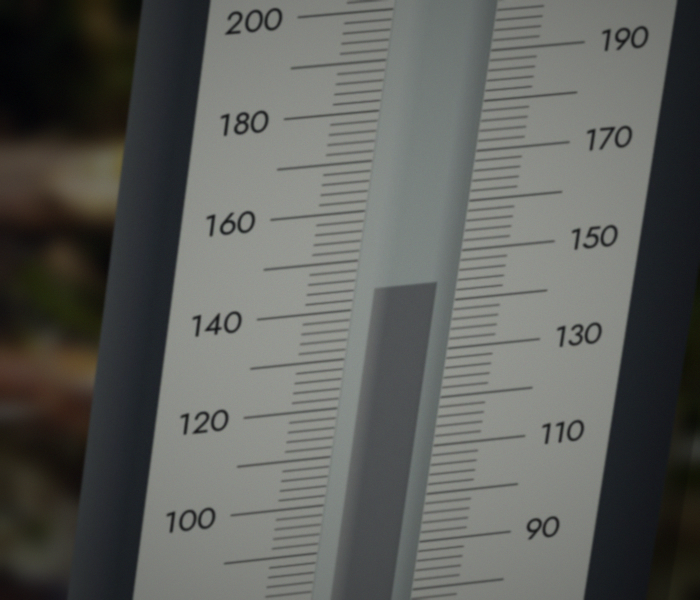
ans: {"value": 144, "unit": "mmHg"}
